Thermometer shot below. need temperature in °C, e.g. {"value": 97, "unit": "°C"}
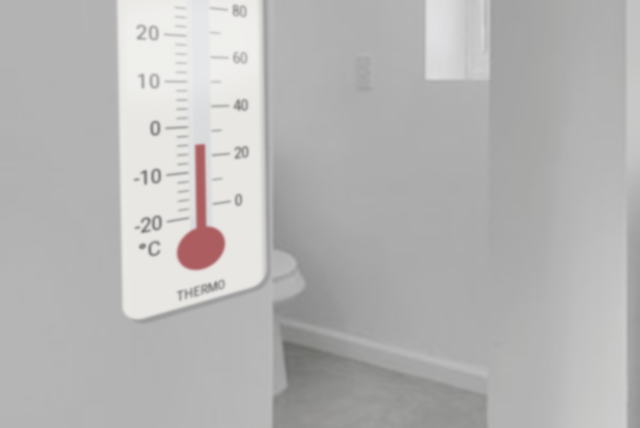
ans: {"value": -4, "unit": "°C"}
